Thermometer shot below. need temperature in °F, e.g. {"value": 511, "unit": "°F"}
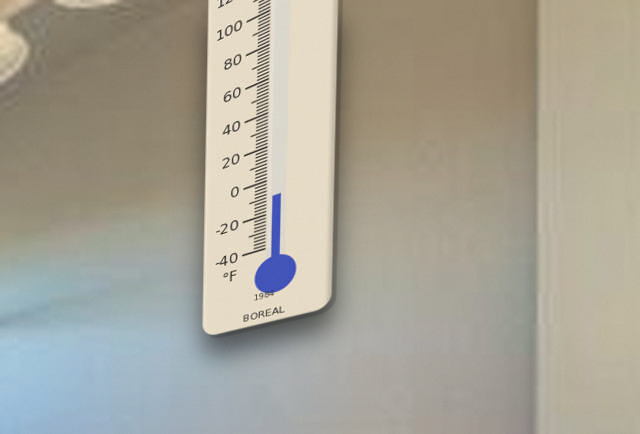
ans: {"value": -10, "unit": "°F"}
